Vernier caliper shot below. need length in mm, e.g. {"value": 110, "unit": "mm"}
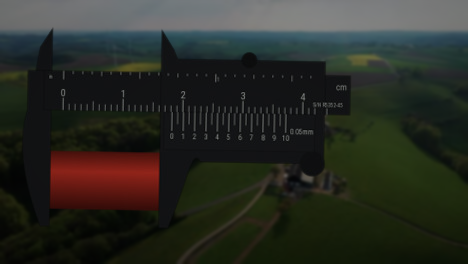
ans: {"value": 18.2, "unit": "mm"}
